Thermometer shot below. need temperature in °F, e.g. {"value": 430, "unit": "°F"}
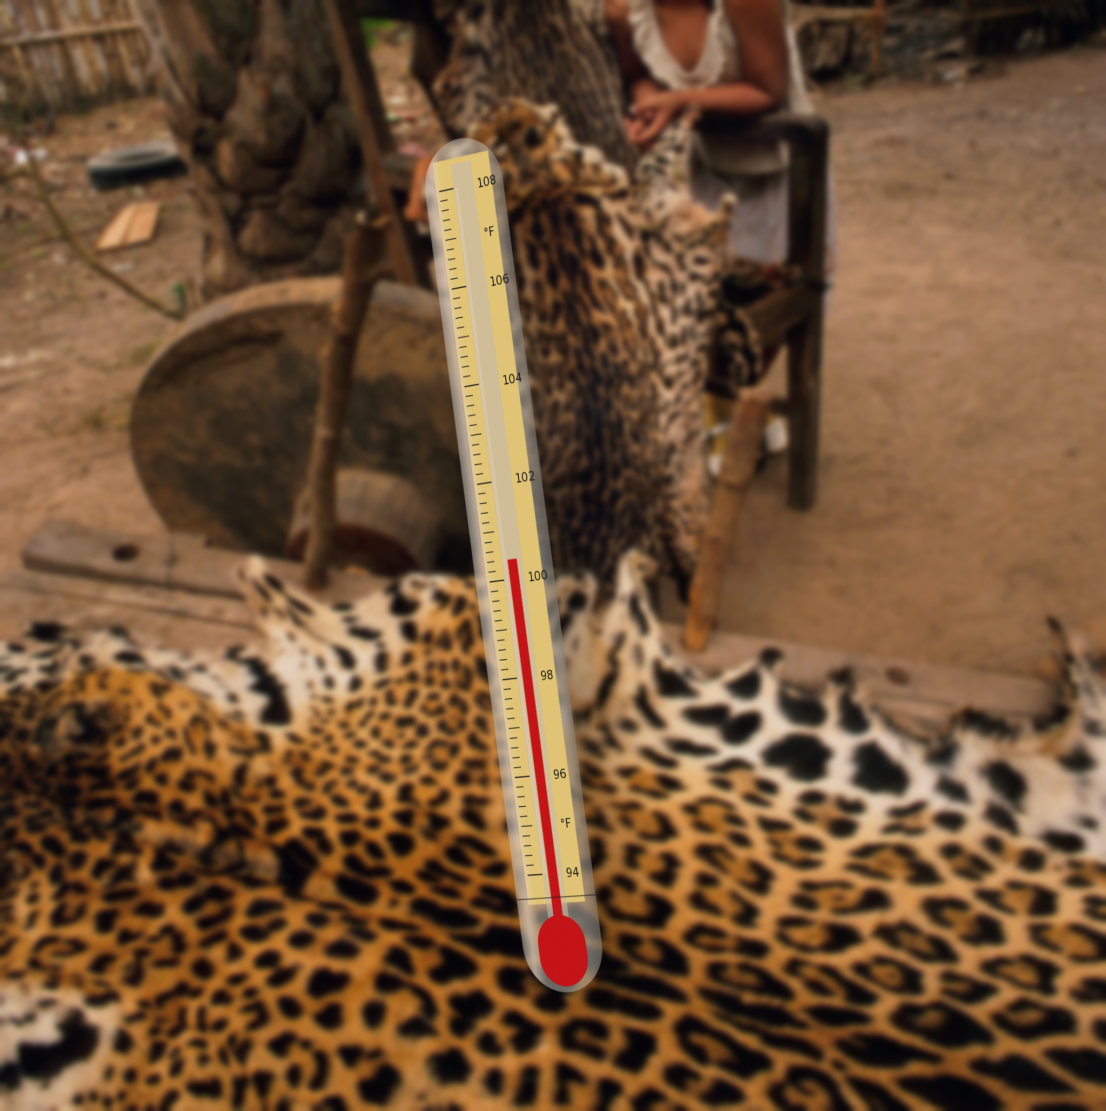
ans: {"value": 100.4, "unit": "°F"}
